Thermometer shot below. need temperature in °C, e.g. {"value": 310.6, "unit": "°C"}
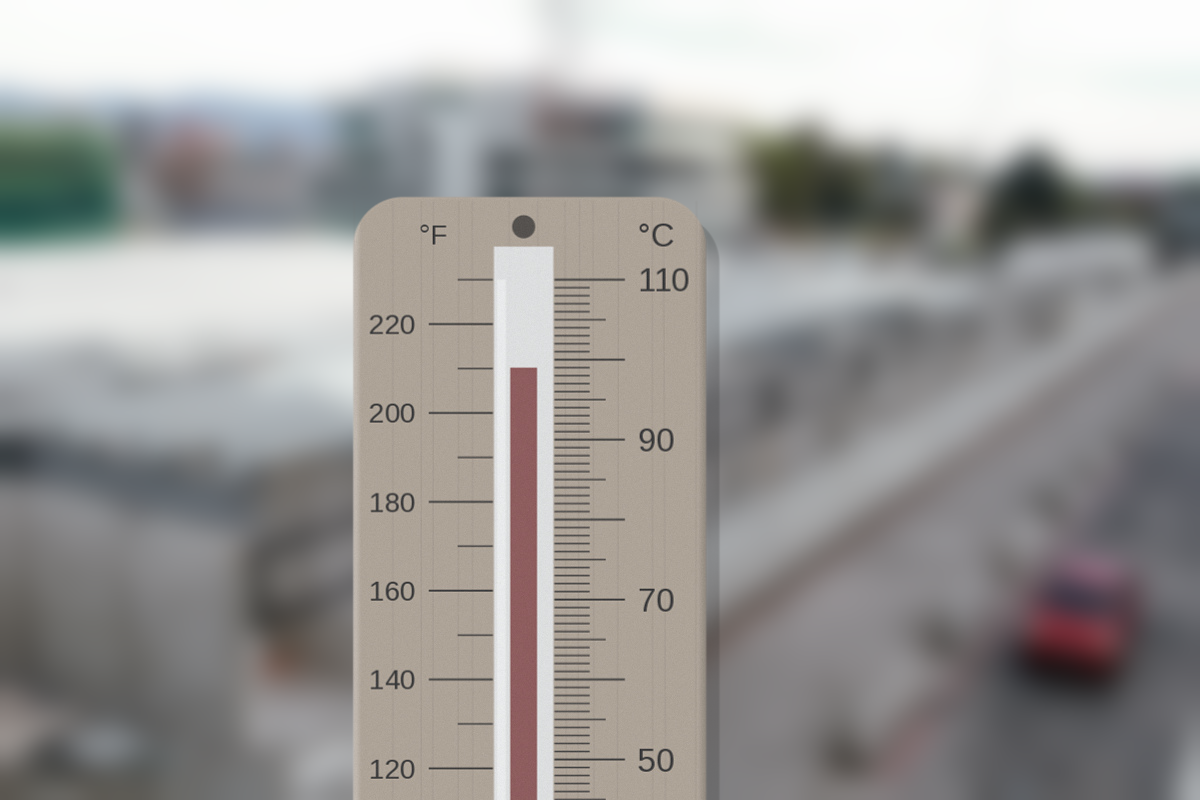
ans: {"value": 99, "unit": "°C"}
